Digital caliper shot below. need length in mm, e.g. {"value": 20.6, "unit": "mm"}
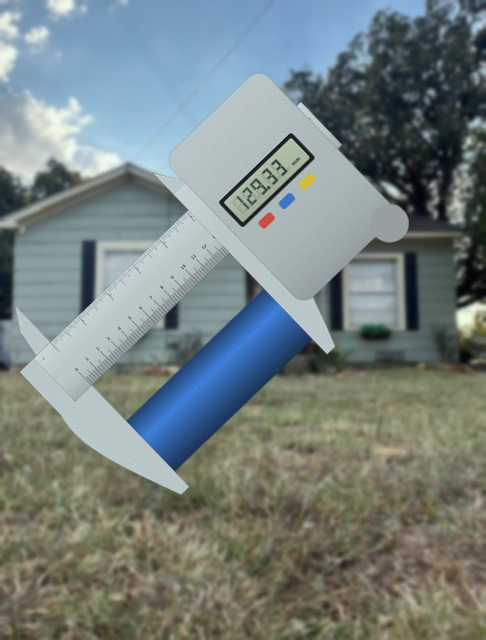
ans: {"value": 129.33, "unit": "mm"}
